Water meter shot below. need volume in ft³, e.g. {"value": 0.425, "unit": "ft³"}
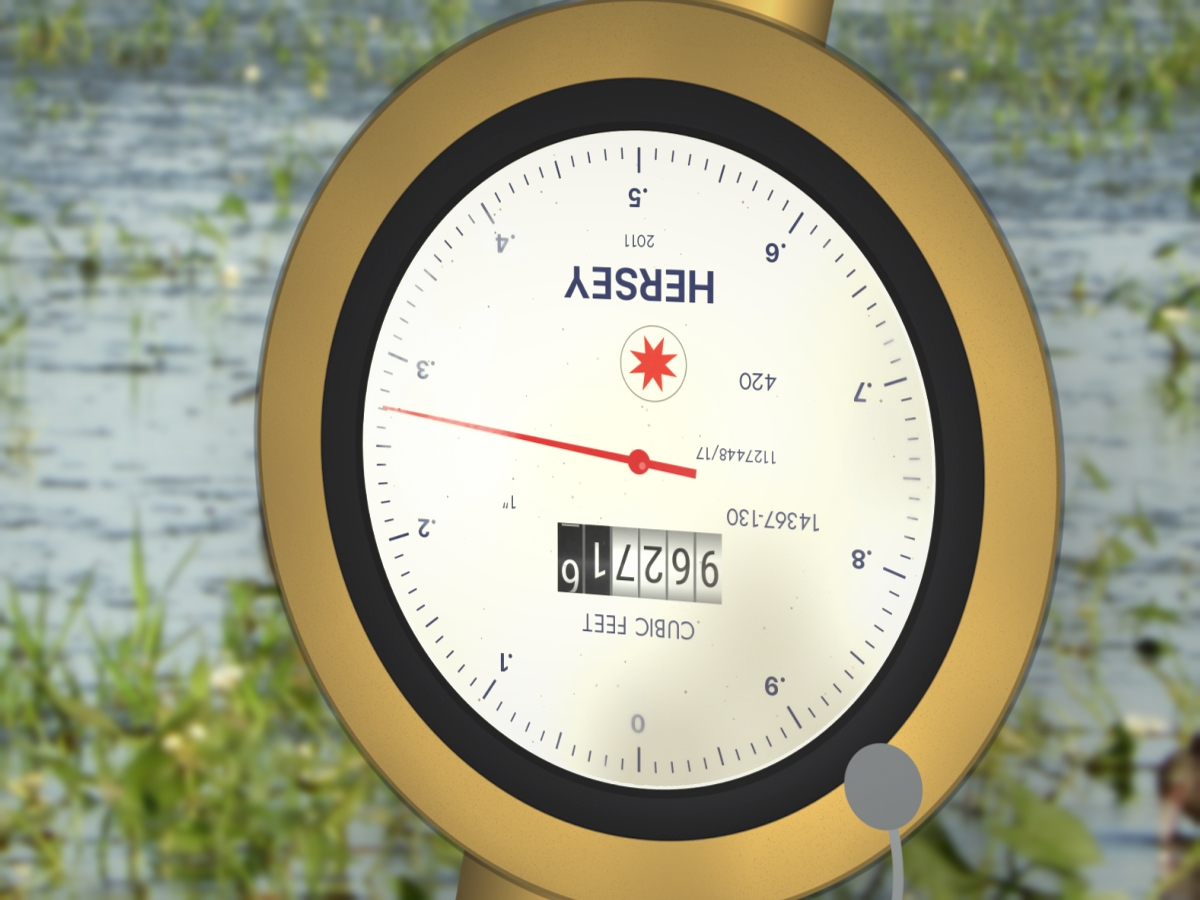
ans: {"value": 962716.27, "unit": "ft³"}
